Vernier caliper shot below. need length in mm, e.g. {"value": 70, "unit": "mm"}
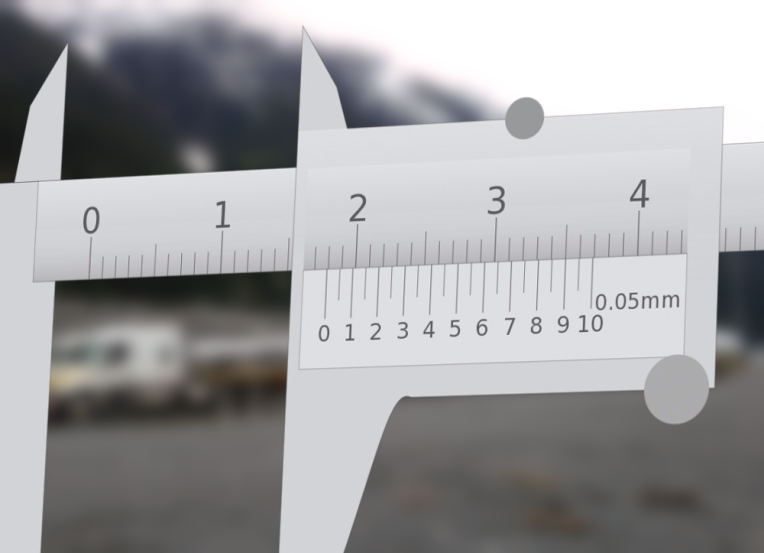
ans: {"value": 17.9, "unit": "mm"}
